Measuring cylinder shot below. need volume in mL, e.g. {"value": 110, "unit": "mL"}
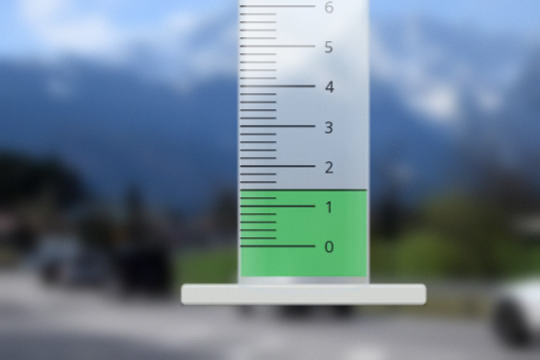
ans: {"value": 1.4, "unit": "mL"}
